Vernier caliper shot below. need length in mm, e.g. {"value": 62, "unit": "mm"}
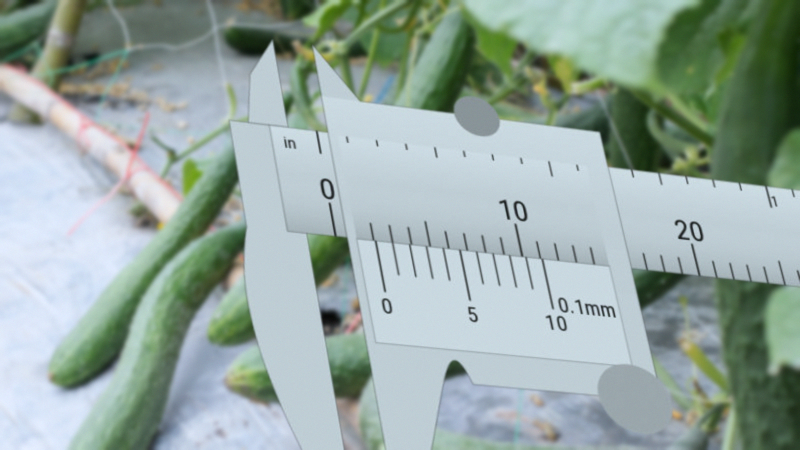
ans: {"value": 2.1, "unit": "mm"}
